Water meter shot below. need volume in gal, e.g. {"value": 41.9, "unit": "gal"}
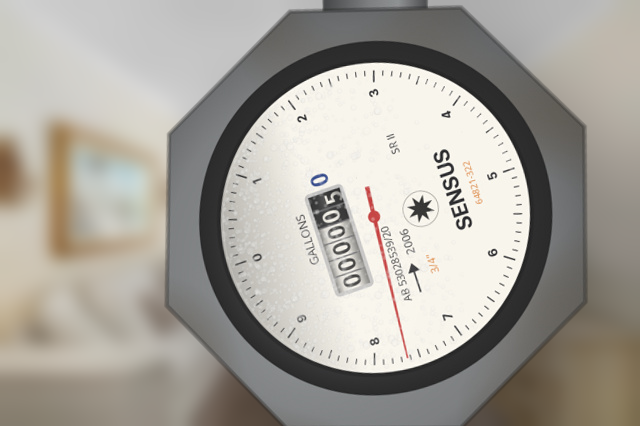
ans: {"value": 47.6, "unit": "gal"}
